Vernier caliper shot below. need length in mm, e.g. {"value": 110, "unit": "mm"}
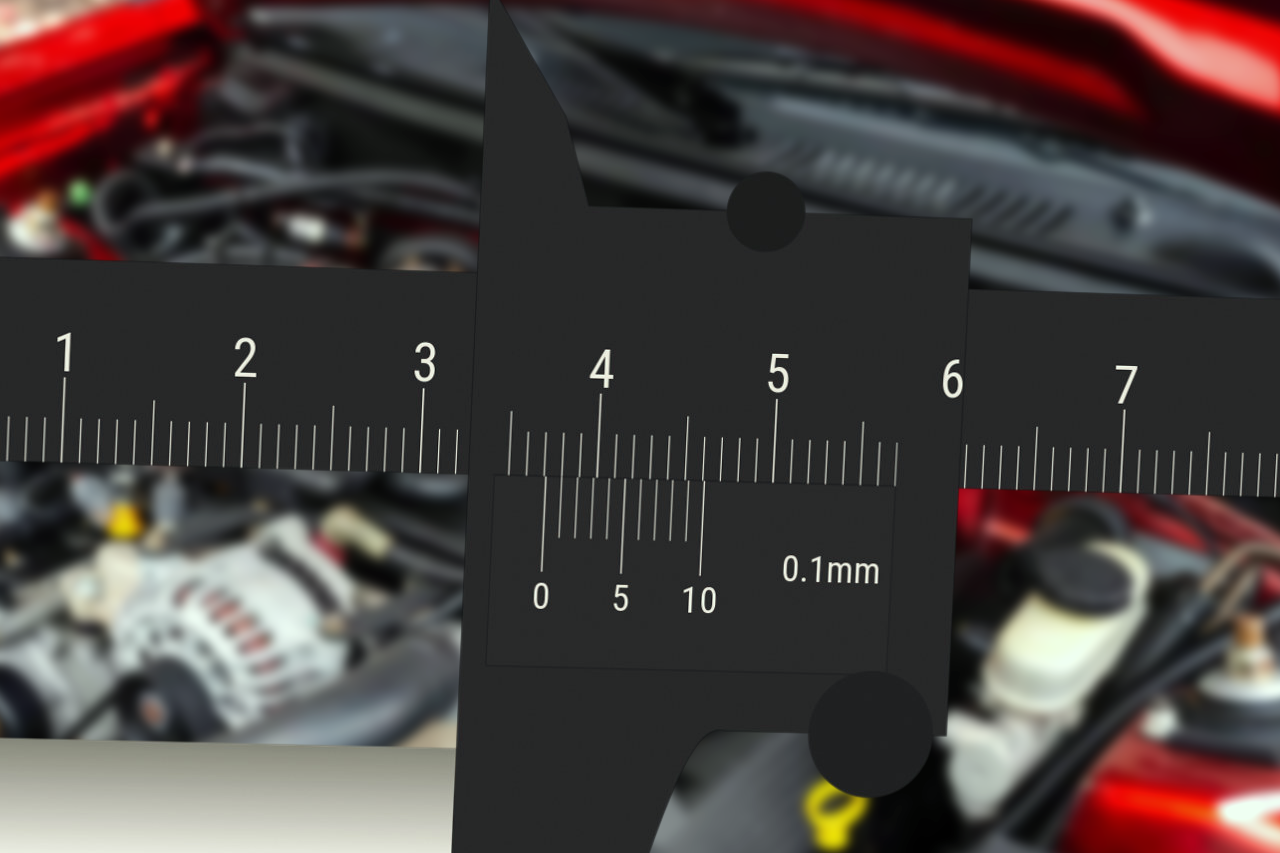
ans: {"value": 37.1, "unit": "mm"}
